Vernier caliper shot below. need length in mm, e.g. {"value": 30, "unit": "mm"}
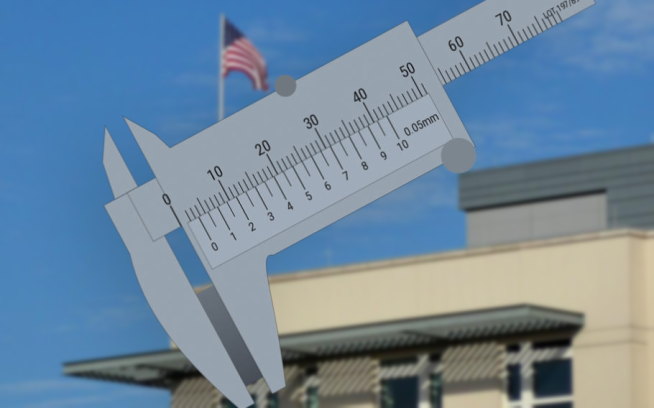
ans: {"value": 3.6, "unit": "mm"}
